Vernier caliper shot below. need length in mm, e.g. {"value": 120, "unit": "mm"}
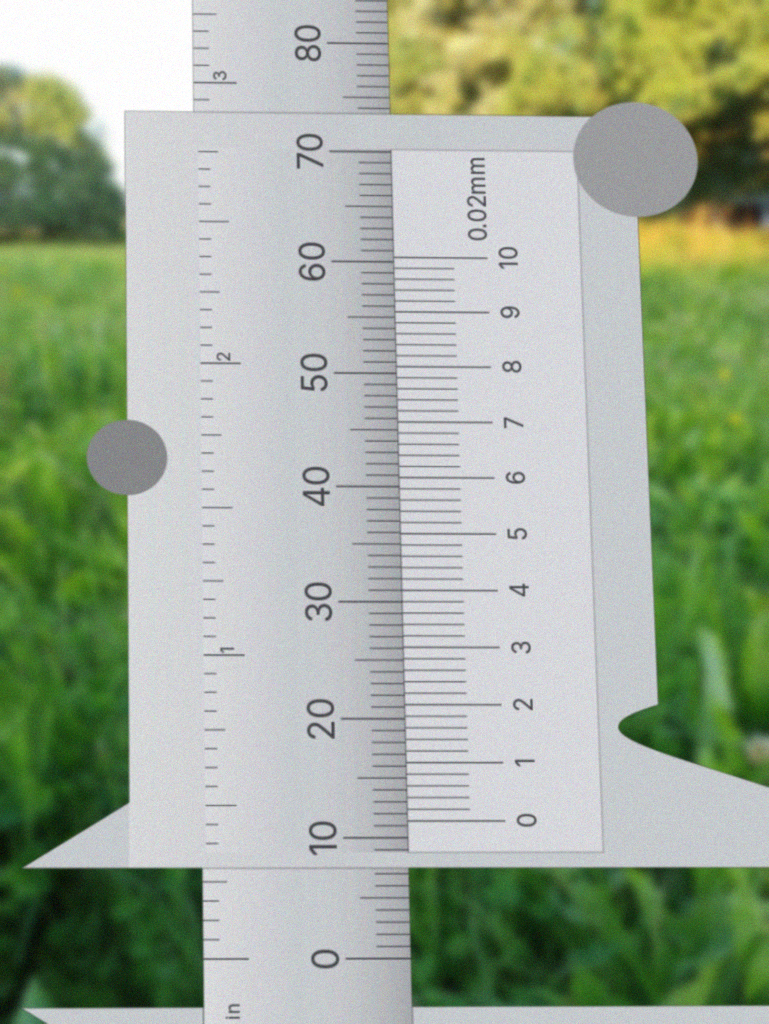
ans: {"value": 11.4, "unit": "mm"}
